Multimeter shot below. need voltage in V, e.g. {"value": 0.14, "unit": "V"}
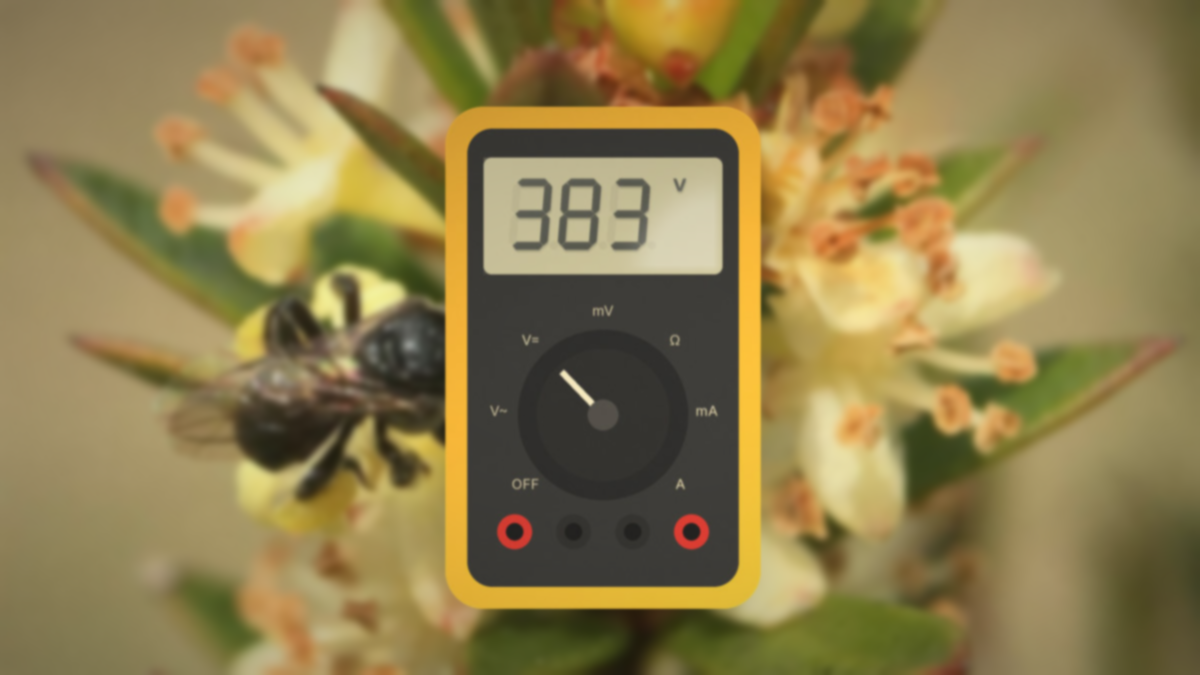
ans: {"value": 383, "unit": "V"}
